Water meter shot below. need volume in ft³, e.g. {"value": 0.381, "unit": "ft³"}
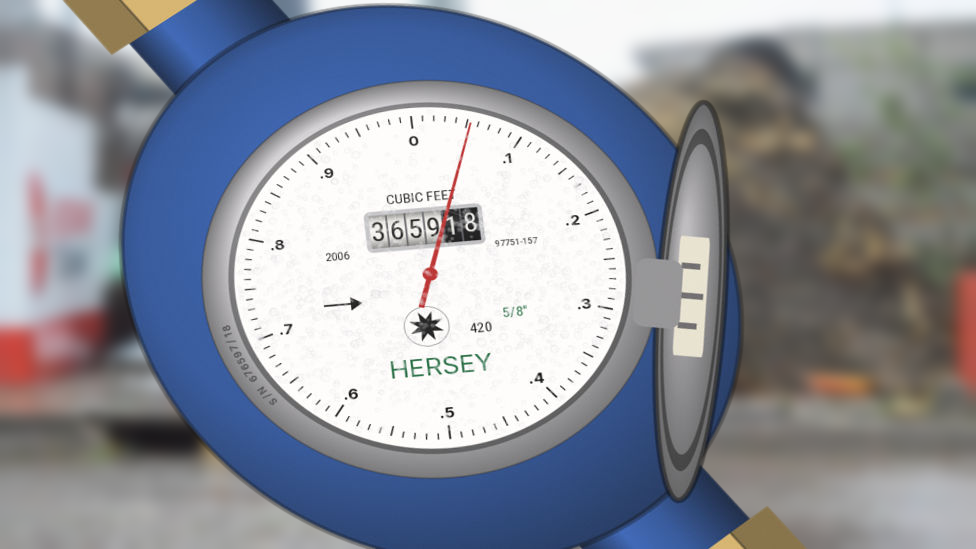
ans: {"value": 365918.05, "unit": "ft³"}
